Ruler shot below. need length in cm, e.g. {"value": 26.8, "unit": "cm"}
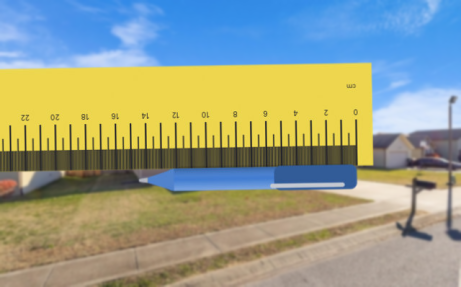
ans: {"value": 14.5, "unit": "cm"}
